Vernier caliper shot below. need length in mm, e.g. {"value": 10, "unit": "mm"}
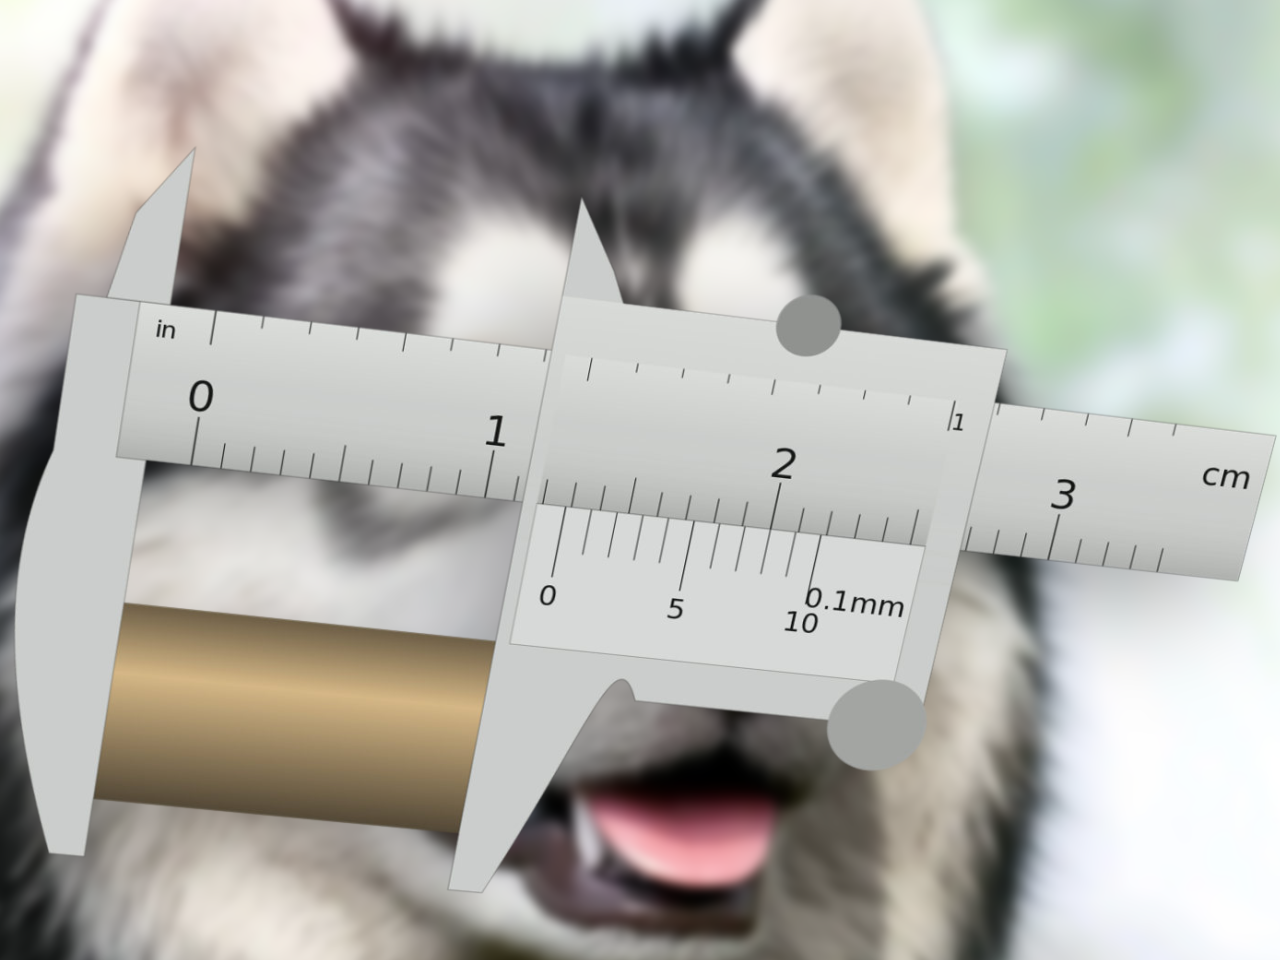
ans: {"value": 12.8, "unit": "mm"}
